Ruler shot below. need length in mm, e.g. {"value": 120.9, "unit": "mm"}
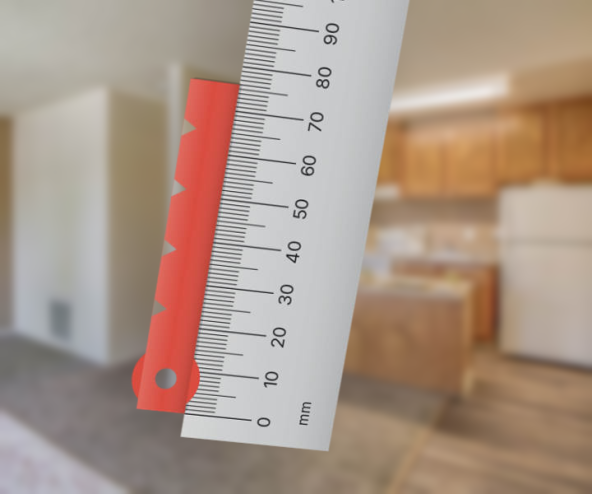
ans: {"value": 76, "unit": "mm"}
